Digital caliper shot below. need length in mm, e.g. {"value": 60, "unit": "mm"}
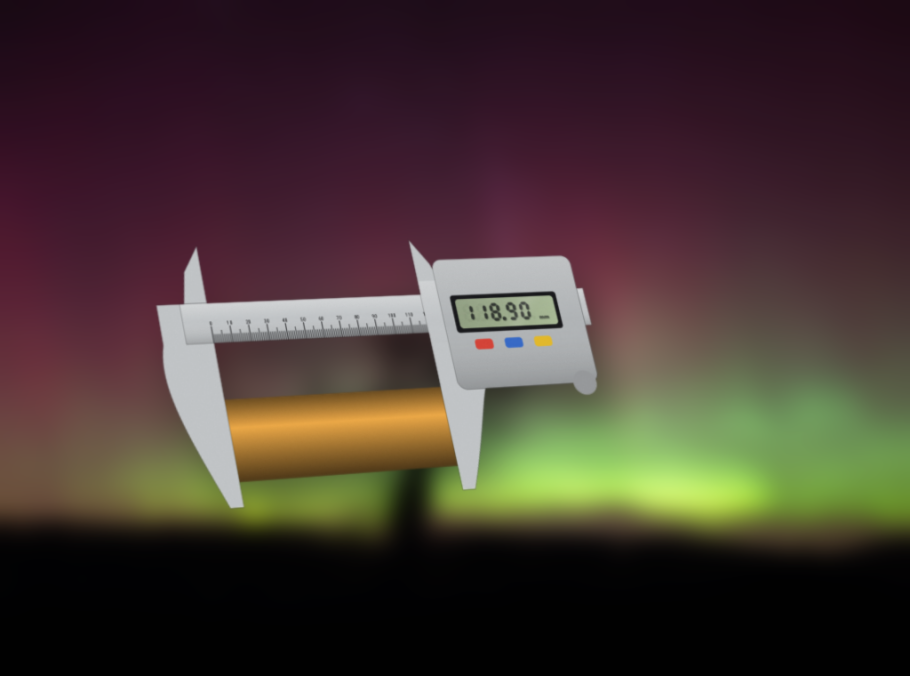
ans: {"value": 118.90, "unit": "mm"}
